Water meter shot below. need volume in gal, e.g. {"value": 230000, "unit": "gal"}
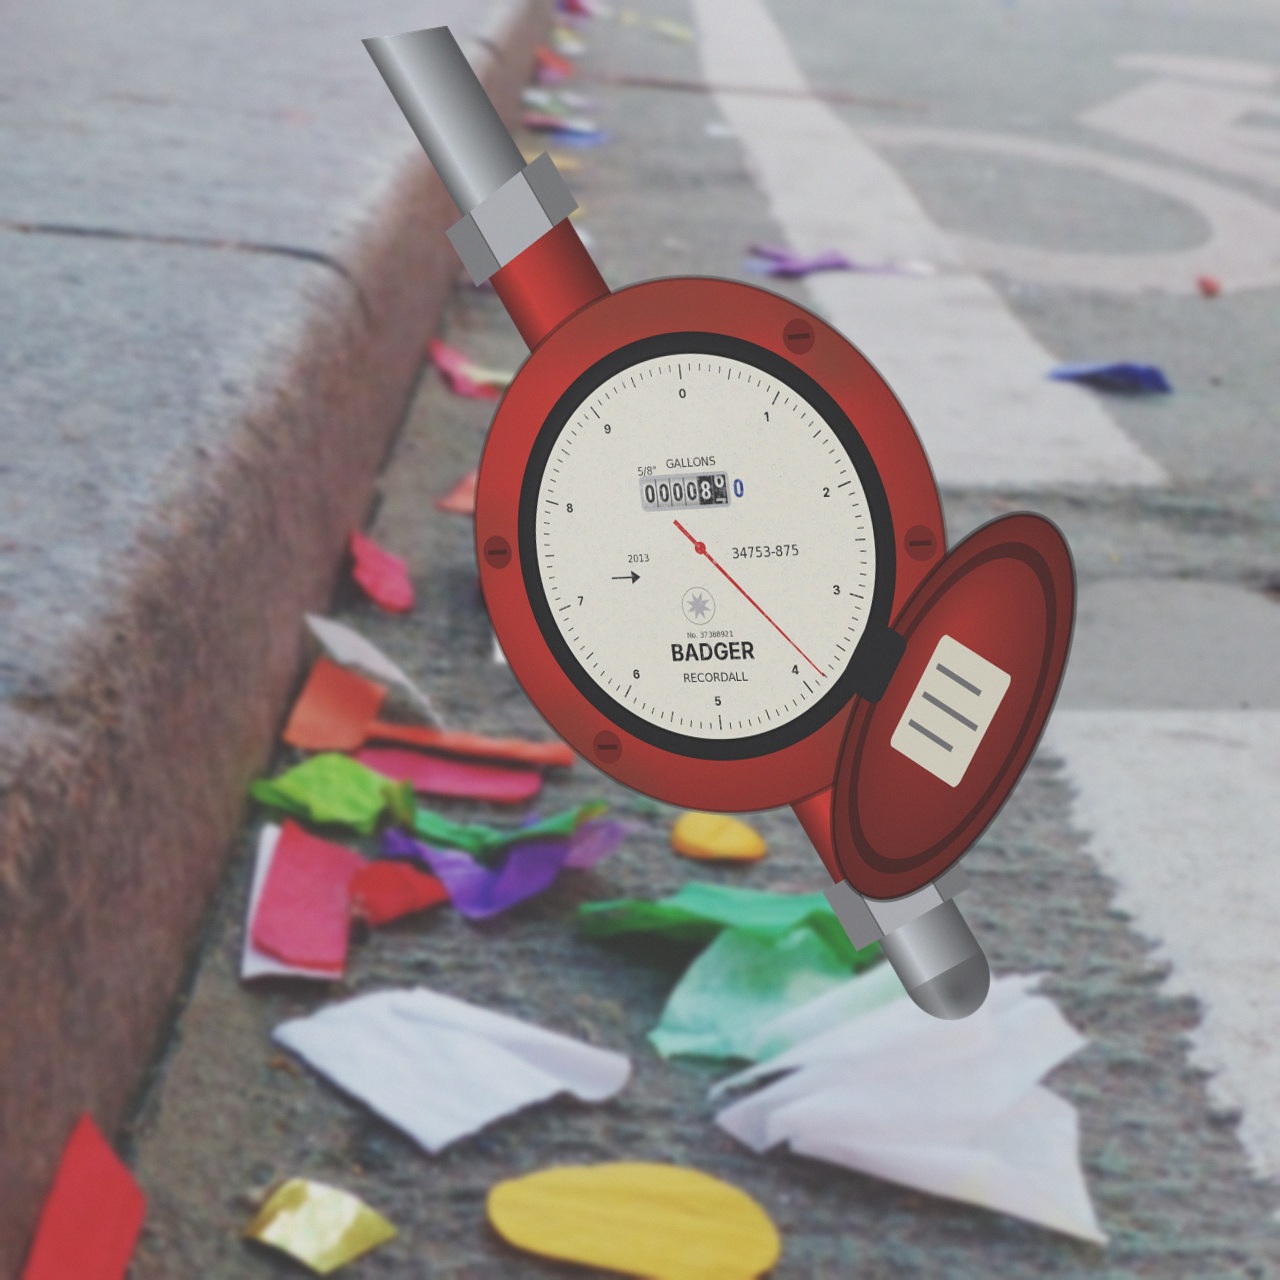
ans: {"value": 863.8, "unit": "gal"}
